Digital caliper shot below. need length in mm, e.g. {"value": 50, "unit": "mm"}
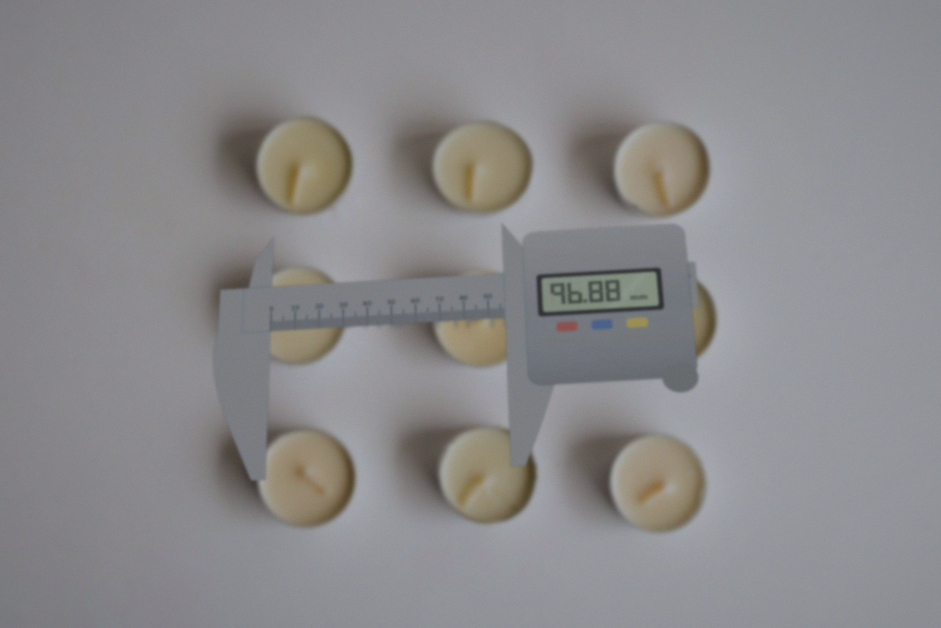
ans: {"value": 96.88, "unit": "mm"}
